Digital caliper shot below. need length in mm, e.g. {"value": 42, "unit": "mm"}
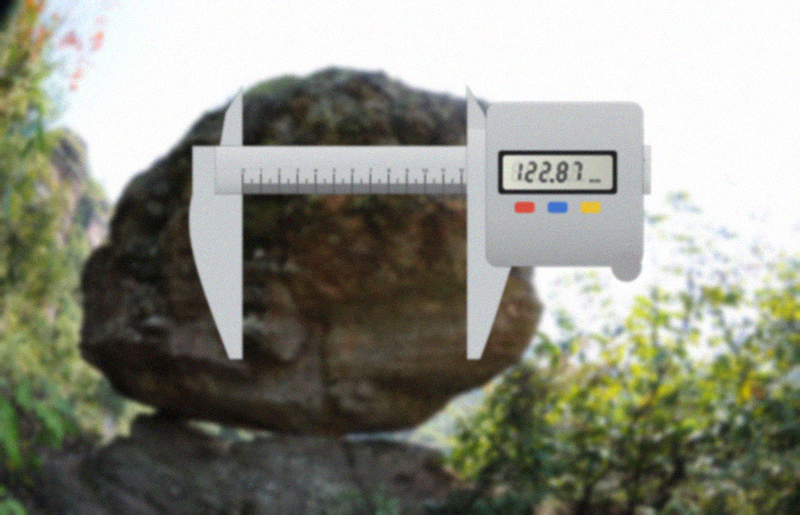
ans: {"value": 122.87, "unit": "mm"}
